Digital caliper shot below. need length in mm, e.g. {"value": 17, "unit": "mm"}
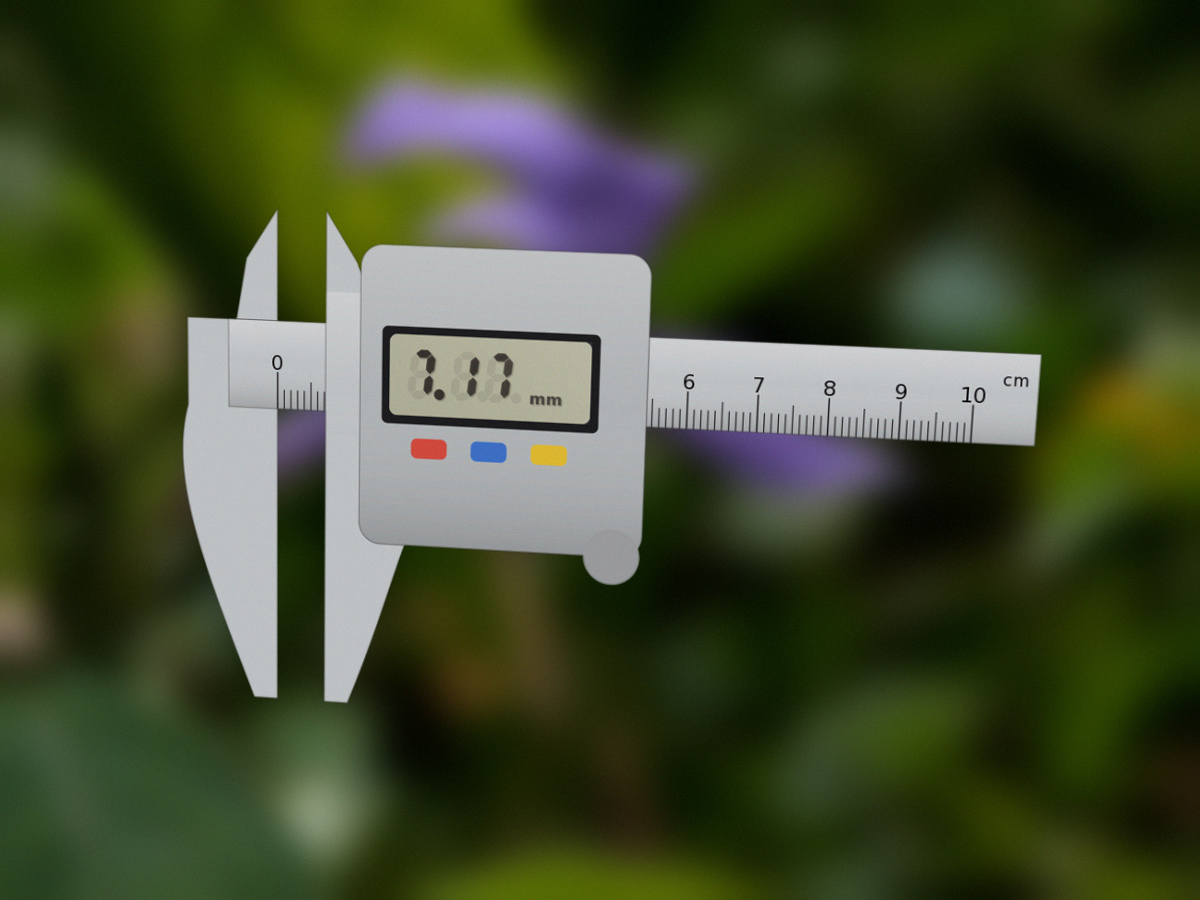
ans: {"value": 7.17, "unit": "mm"}
